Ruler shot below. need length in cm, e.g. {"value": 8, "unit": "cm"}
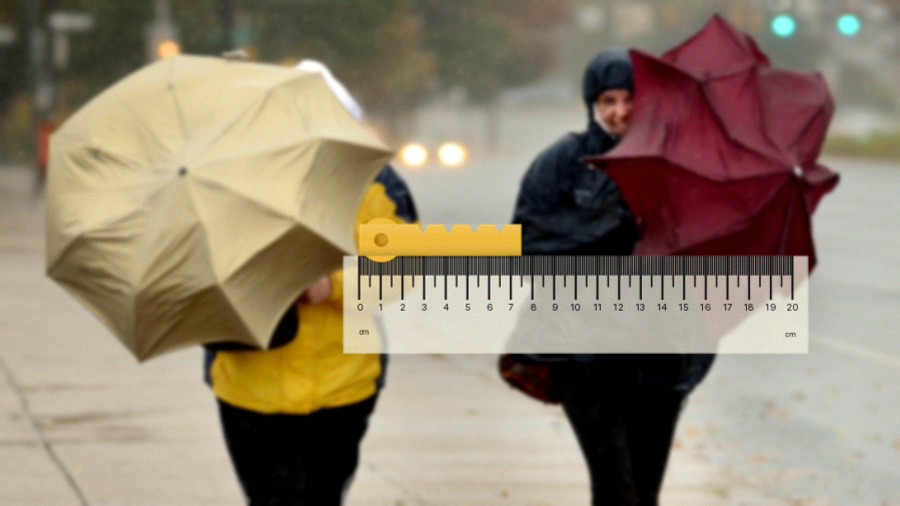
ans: {"value": 7.5, "unit": "cm"}
